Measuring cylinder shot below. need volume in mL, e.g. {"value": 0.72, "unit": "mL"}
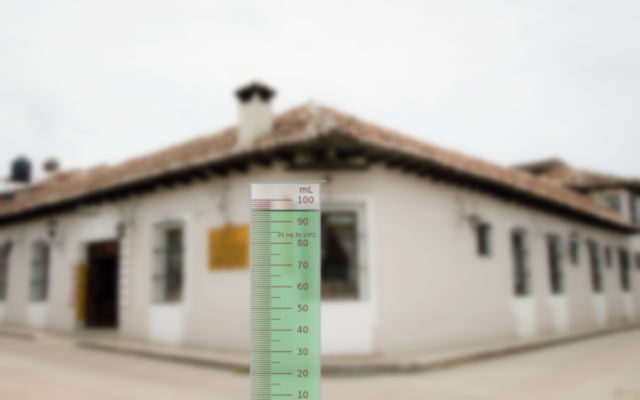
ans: {"value": 95, "unit": "mL"}
